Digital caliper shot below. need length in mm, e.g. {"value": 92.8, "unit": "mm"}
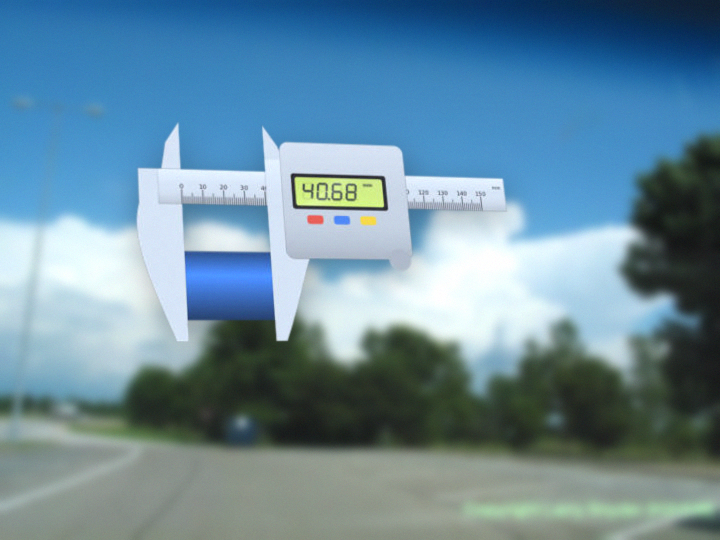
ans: {"value": 40.68, "unit": "mm"}
